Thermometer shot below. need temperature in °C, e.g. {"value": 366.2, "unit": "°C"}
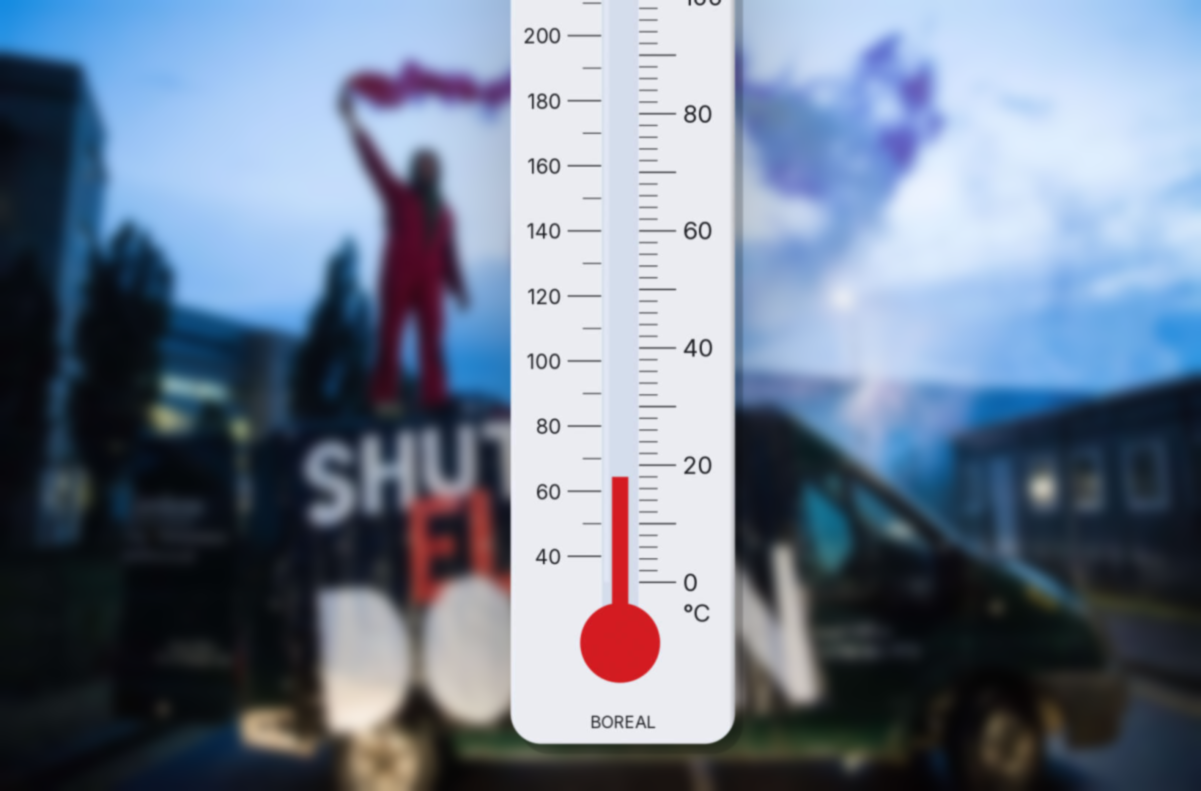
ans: {"value": 18, "unit": "°C"}
